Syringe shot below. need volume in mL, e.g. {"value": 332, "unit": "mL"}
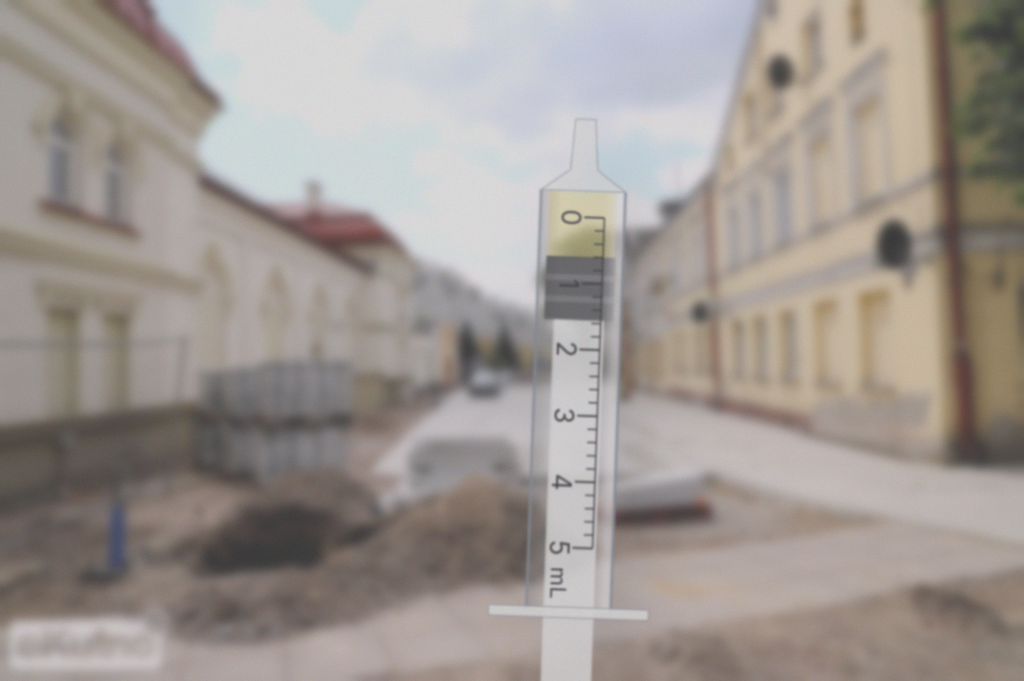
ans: {"value": 0.6, "unit": "mL"}
